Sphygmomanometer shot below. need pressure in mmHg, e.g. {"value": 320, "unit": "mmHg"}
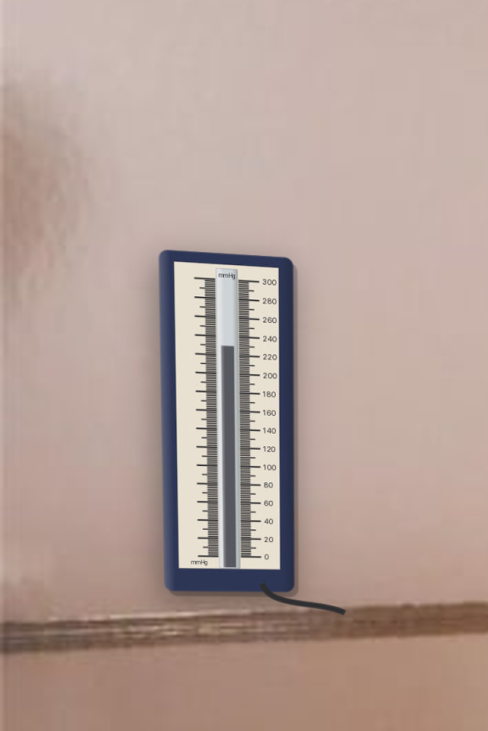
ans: {"value": 230, "unit": "mmHg"}
